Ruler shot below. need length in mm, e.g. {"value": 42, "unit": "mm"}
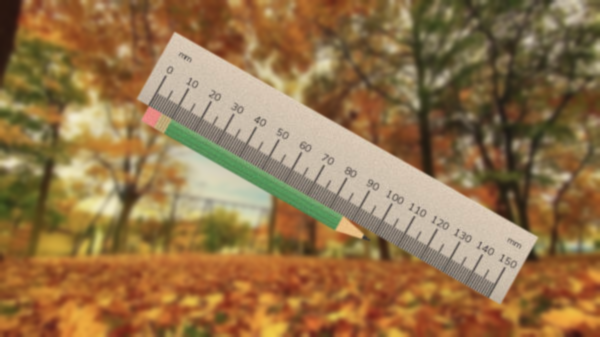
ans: {"value": 100, "unit": "mm"}
